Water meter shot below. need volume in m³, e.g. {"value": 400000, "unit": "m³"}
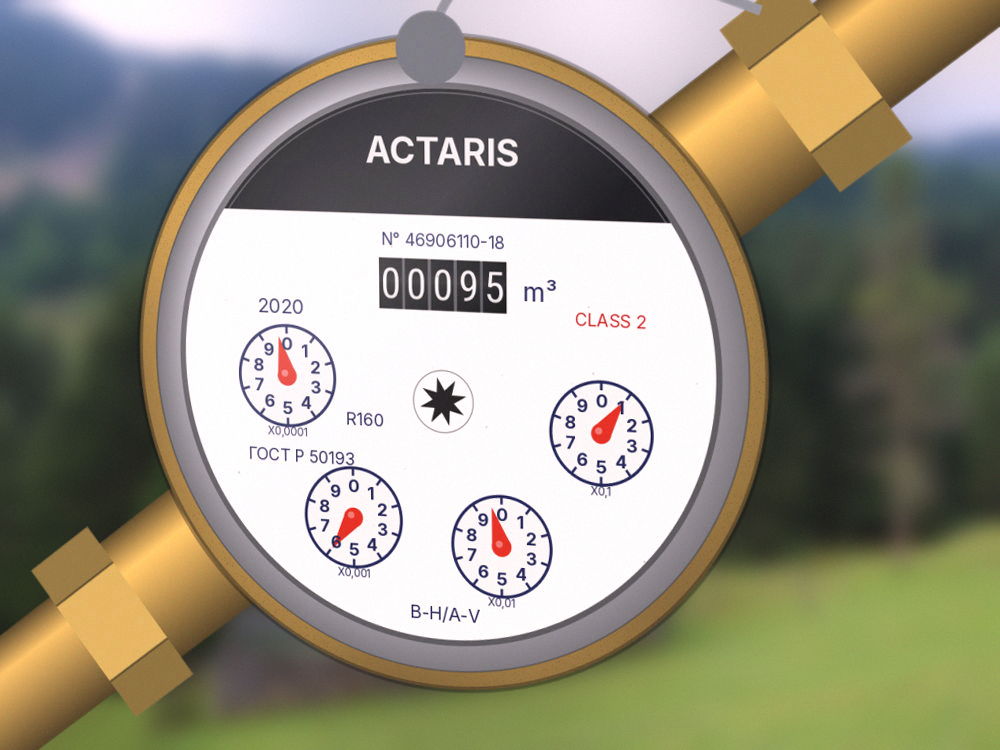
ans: {"value": 95.0959, "unit": "m³"}
